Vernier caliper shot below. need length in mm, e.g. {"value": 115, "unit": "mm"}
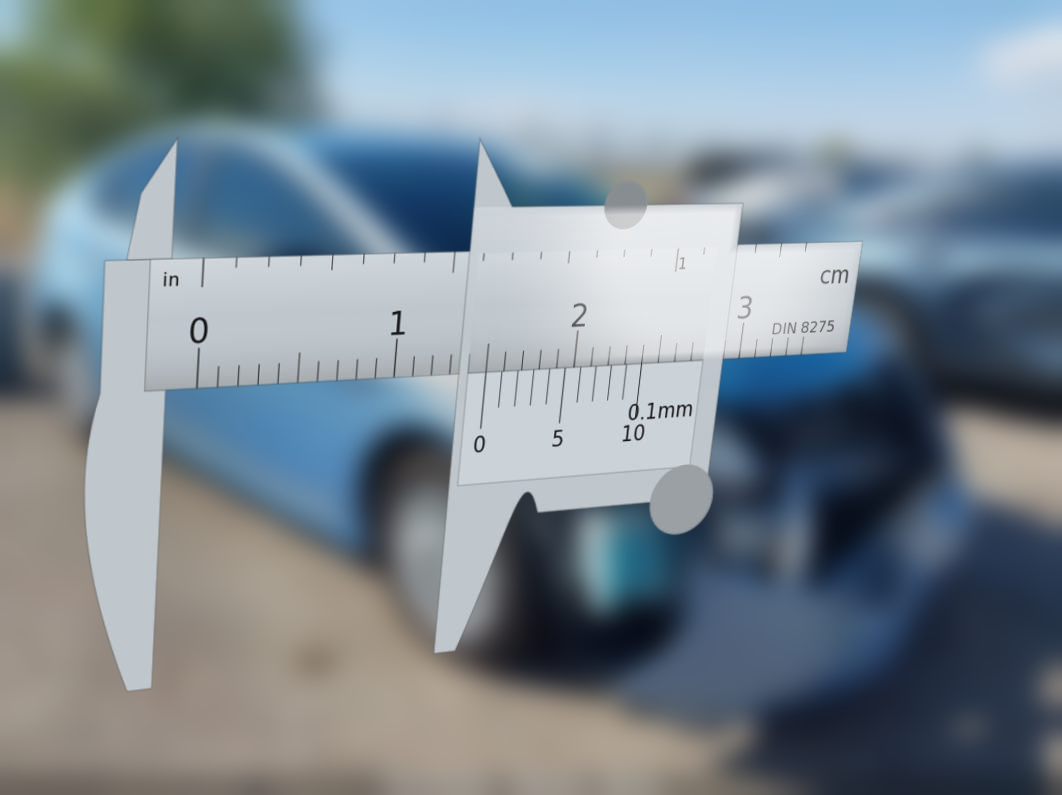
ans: {"value": 15.0, "unit": "mm"}
